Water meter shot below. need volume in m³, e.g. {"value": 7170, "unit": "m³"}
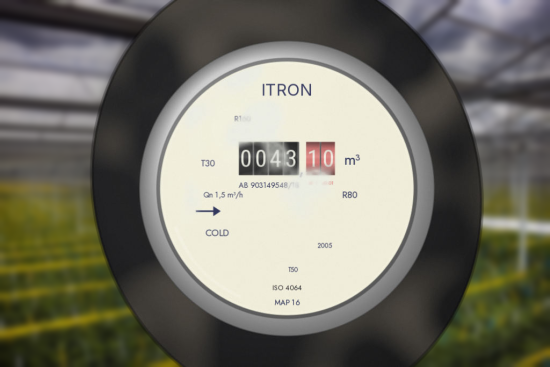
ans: {"value": 43.10, "unit": "m³"}
